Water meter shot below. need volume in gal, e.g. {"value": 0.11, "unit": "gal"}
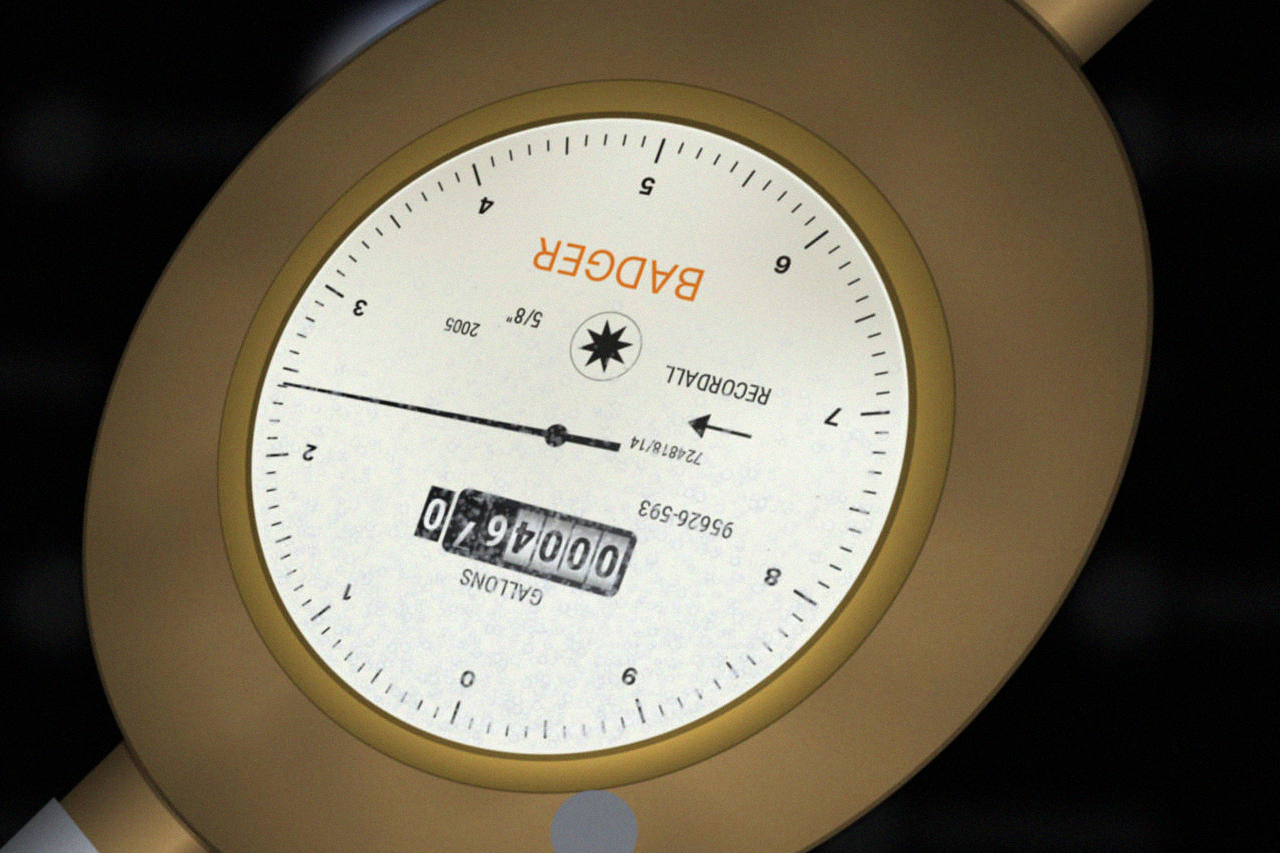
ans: {"value": 4672.4, "unit": "gal"}
